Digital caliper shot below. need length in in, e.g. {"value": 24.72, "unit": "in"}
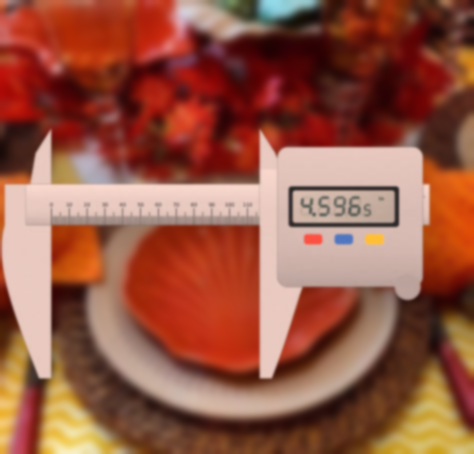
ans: {"value": 4.5965, "unit": "in"}
